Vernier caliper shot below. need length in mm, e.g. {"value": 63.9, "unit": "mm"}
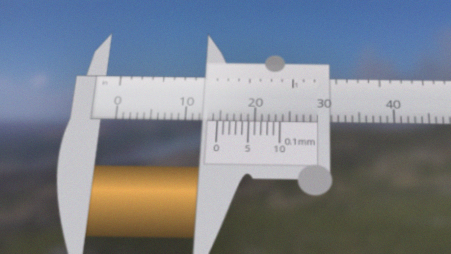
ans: {"value": 14.6, "unit": "mm"}
